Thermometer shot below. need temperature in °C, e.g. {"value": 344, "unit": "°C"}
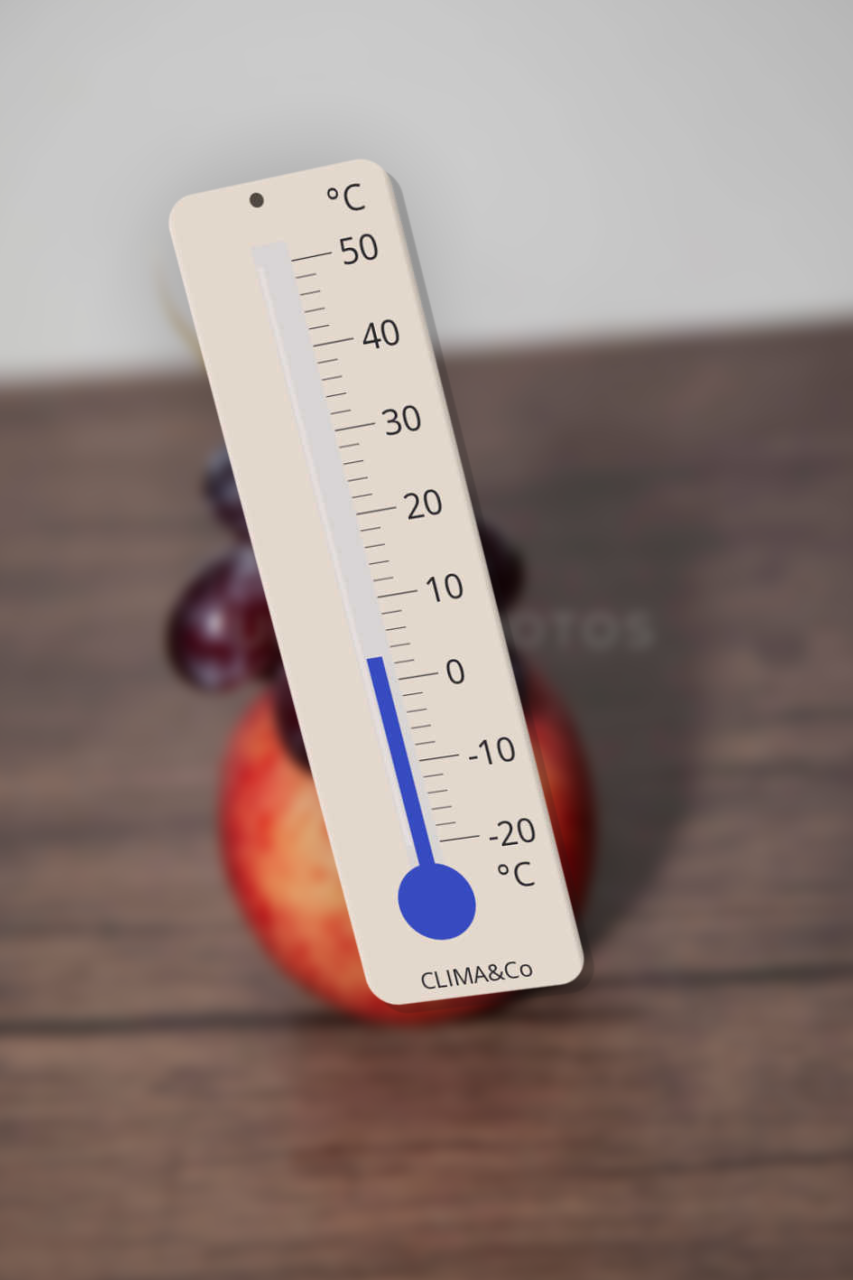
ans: {"value": 3, "unit": "°C"}
